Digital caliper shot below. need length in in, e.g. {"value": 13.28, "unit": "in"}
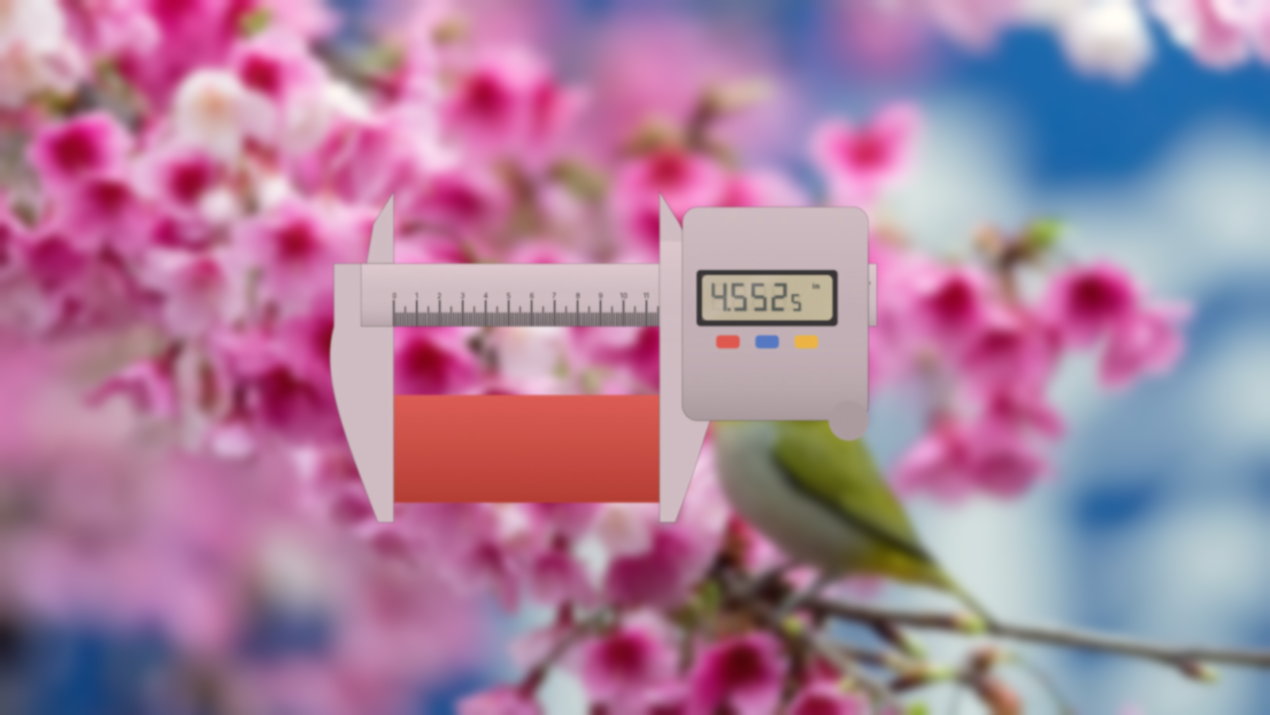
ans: {"value": 4.5525, "unit": "in"}
